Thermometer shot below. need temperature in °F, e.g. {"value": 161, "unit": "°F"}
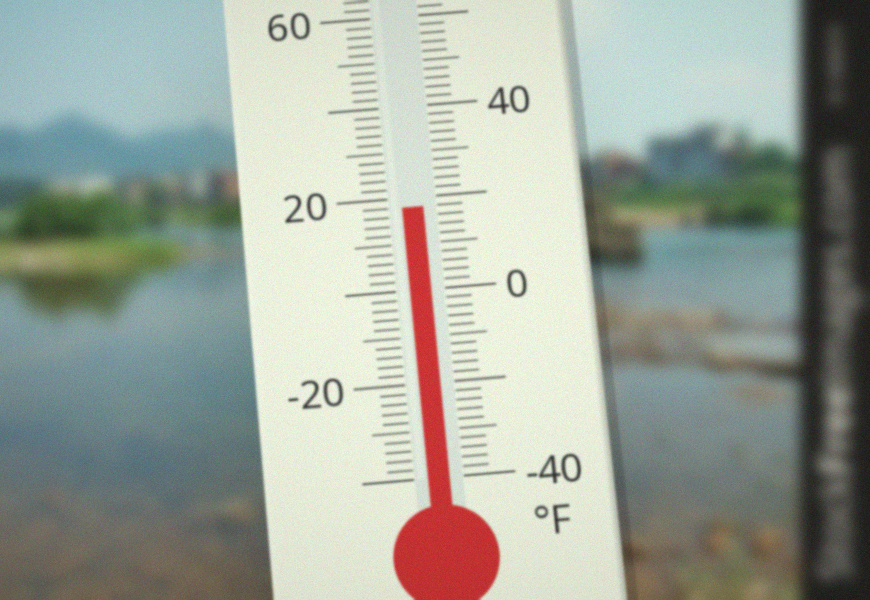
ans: {"value": 18, "unit": "°F"}
